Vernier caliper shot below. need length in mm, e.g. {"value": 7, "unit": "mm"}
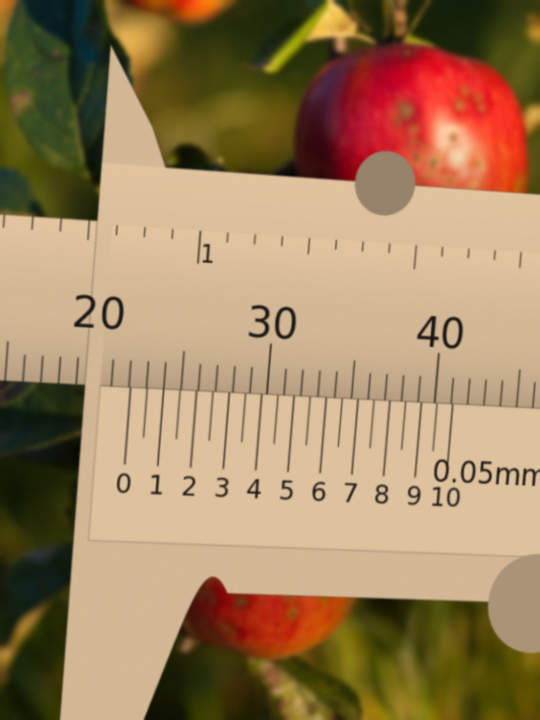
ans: {"value": 22.1, "unit": "mm"}
